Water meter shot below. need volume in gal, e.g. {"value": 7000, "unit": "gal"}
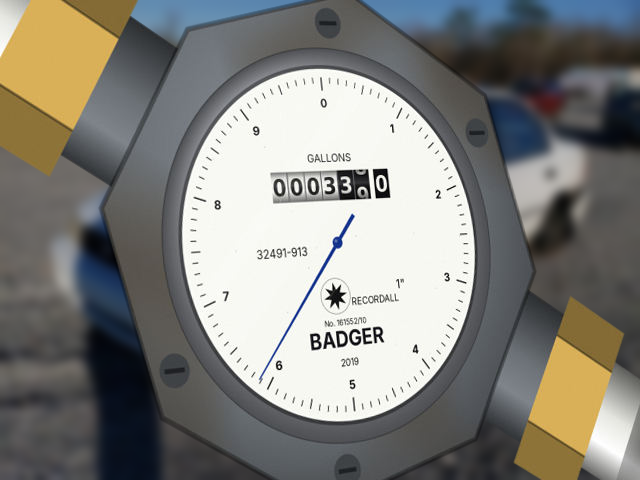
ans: {"value": 3386.1, "unit": "gal"}
